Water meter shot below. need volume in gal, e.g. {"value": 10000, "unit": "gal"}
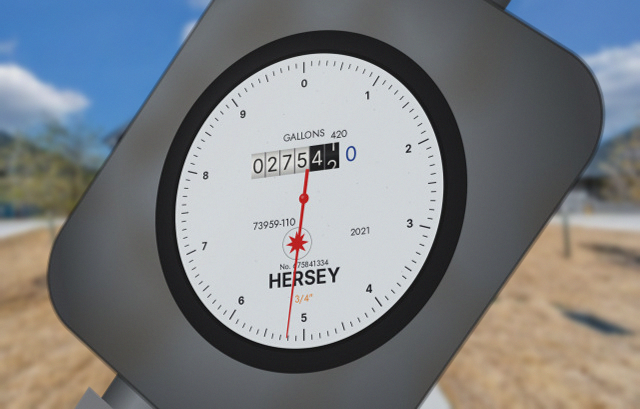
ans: {"value": 275415.2, "unit": "gal"}
